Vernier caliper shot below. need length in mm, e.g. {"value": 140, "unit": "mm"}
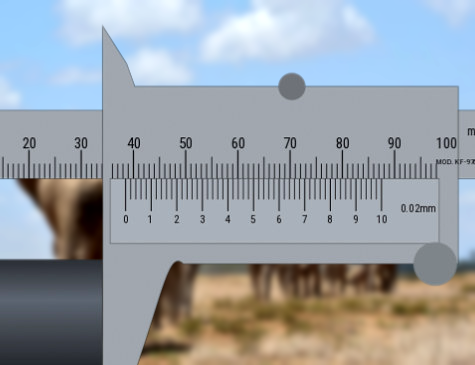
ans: {"value": 38.5, "unit": "mm"}
